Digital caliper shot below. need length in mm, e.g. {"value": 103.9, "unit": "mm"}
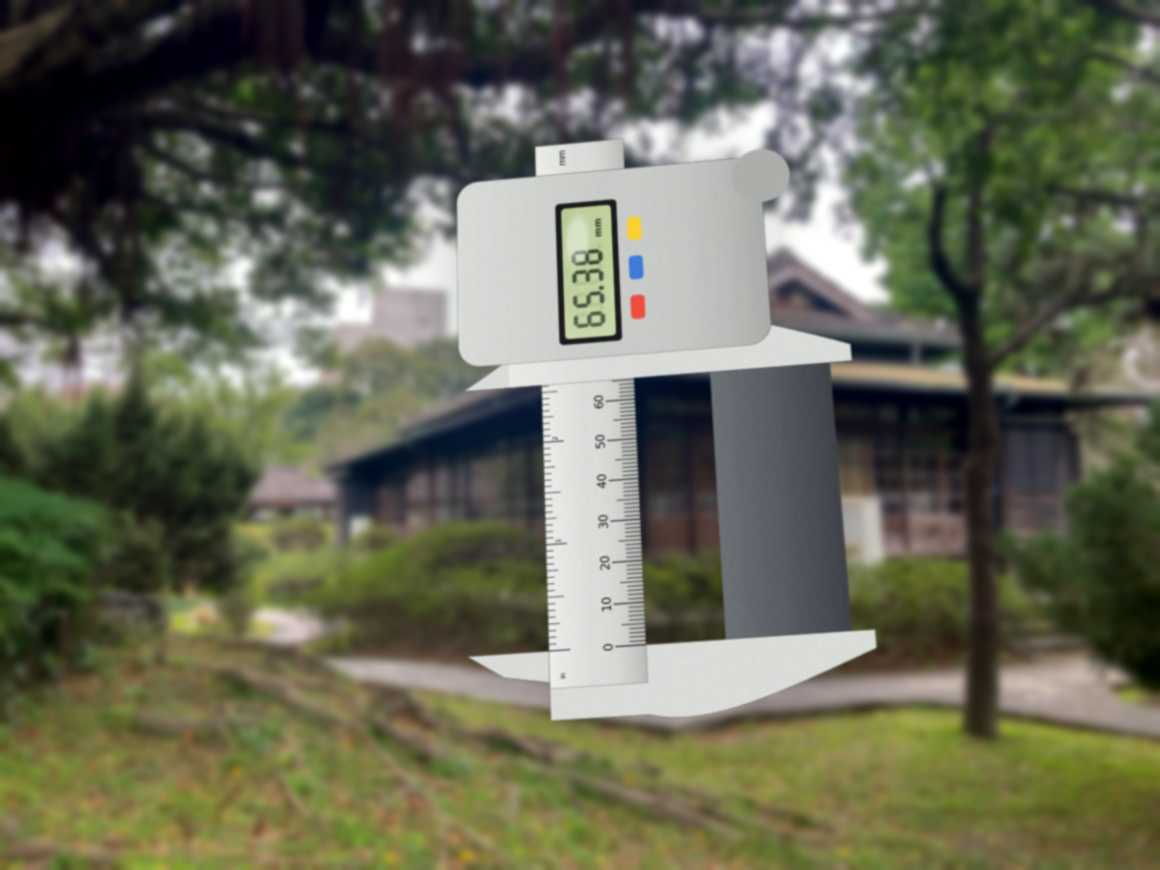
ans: {"value": 65.38, "unit": "mm"}
